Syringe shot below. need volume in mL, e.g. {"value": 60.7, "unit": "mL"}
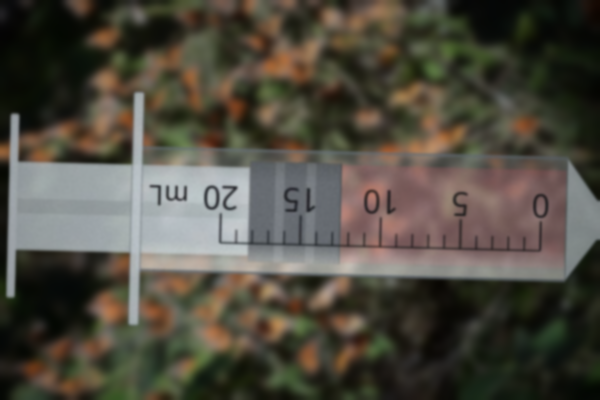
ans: {"value": 12.5, "unit": "mL"}
